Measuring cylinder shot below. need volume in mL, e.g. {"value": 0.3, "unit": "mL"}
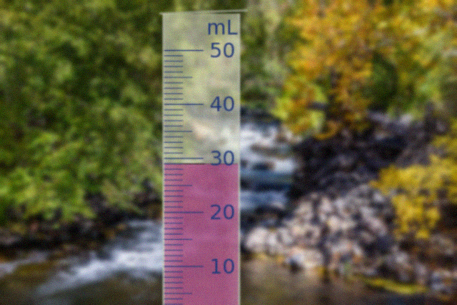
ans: {"value": 29, "unit": "mL"}
